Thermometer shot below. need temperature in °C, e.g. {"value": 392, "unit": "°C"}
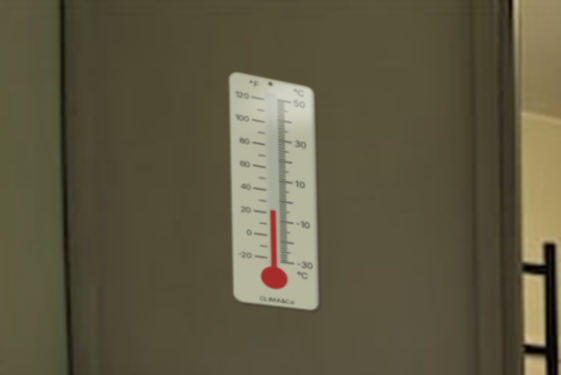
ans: {"value": -5, "unit": "°C"}
